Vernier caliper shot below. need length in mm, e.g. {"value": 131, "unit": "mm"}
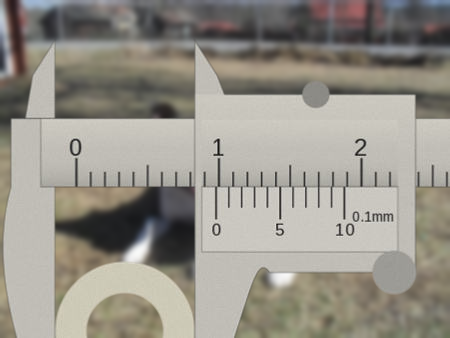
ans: {"value": 9.8, "unit": "mm"}
